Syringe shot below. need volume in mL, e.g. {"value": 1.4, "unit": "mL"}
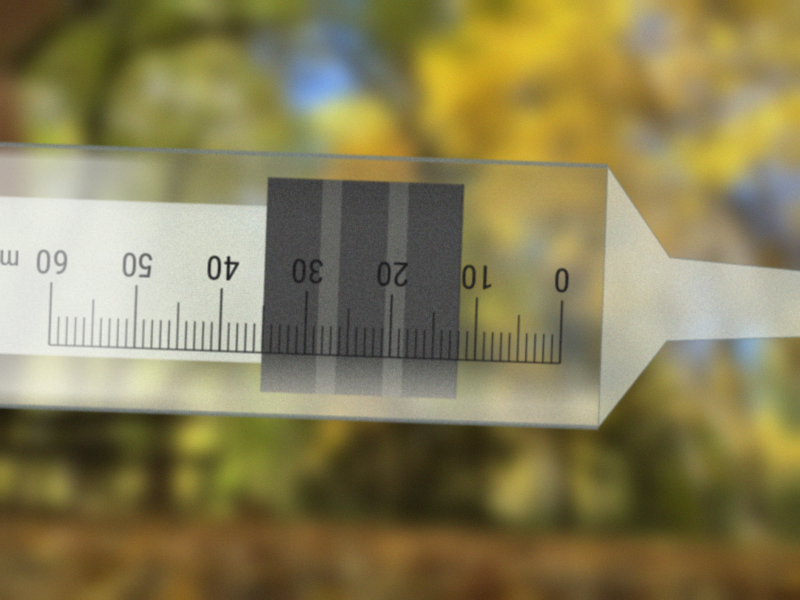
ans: {"value": 12, "unit": "mL"}
